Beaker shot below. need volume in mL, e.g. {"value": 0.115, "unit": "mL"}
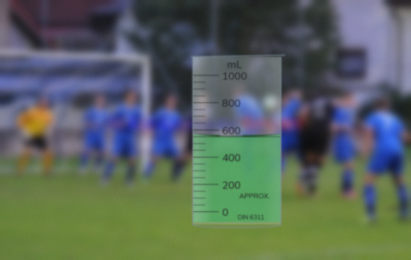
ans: {"value": 550, "unit": "mL"}
